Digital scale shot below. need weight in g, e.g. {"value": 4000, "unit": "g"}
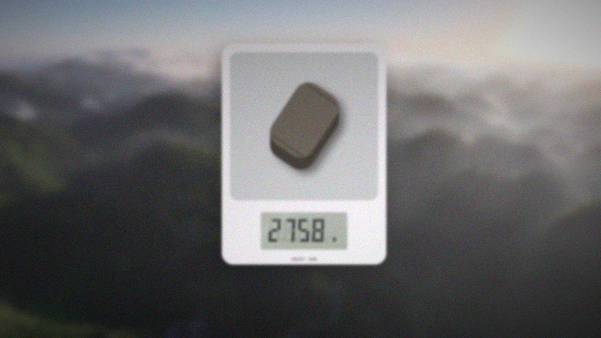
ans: {"value": 2758, "unit": "g"}
